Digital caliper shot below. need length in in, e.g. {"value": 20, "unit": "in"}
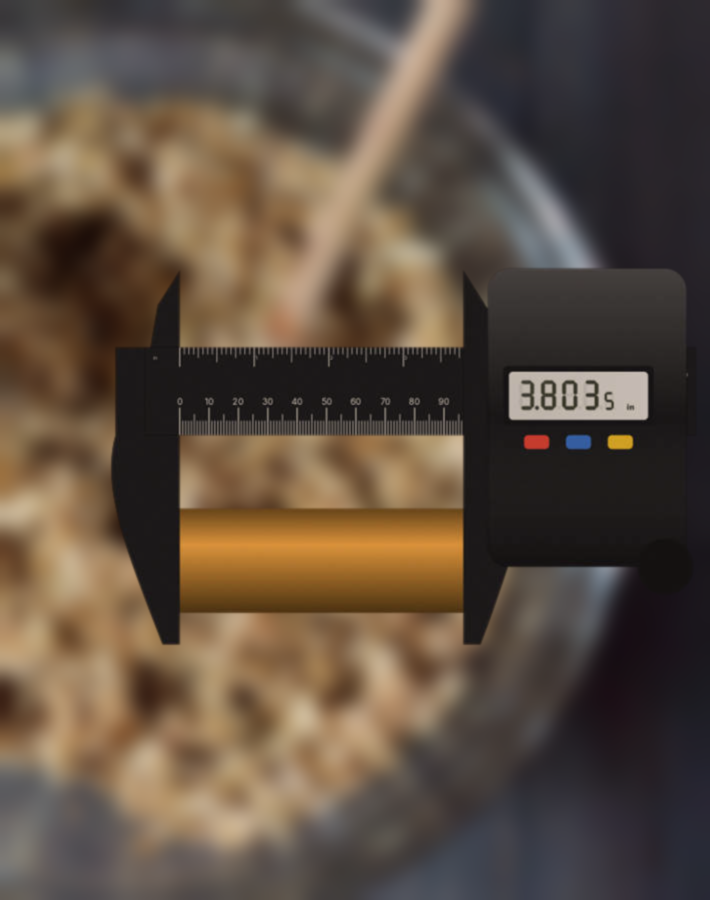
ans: {"value": 3.8035, "unit": "in"}
